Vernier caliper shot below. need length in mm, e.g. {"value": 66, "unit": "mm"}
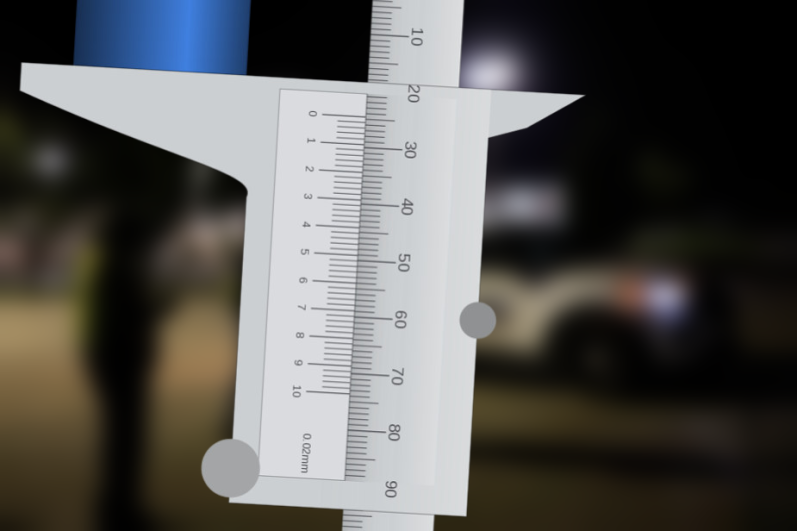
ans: {"value": 24.6, "unit": "mm"}
